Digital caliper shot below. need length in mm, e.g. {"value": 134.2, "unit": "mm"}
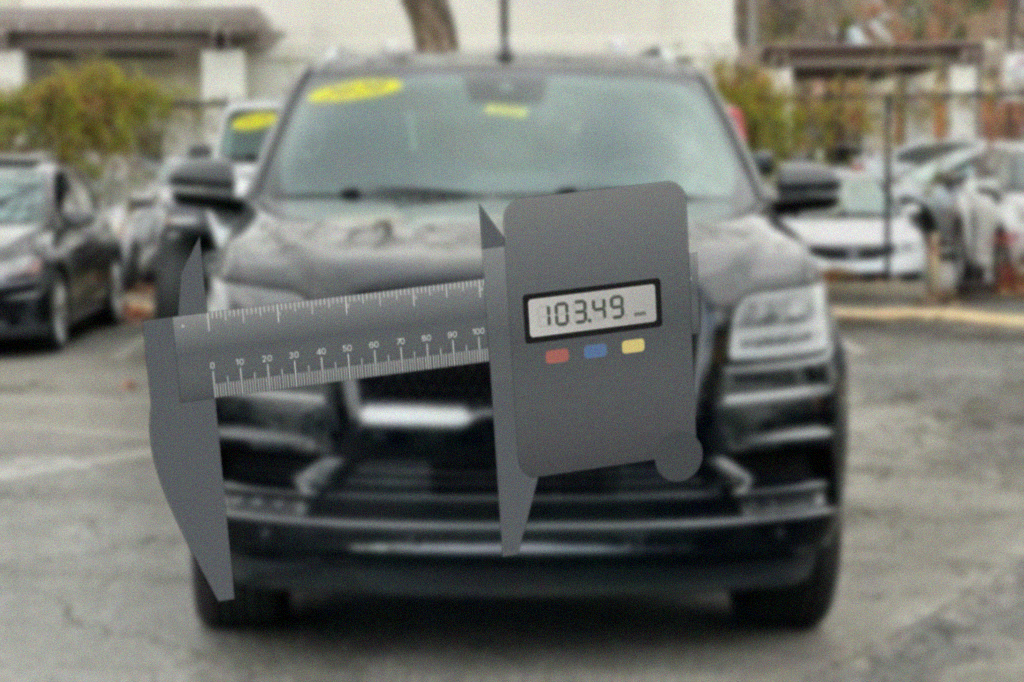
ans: {"value": 103.49, "unit": "mm"}
